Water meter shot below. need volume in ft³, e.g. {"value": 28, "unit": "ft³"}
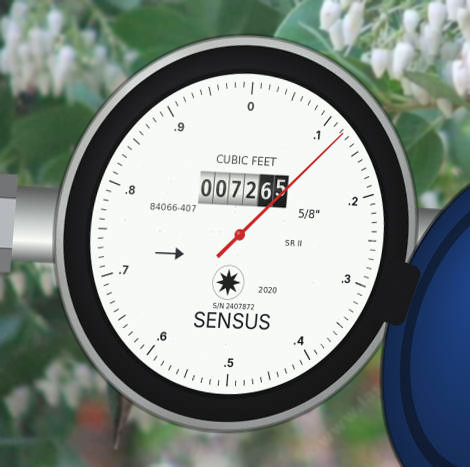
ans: {"value": 7265.12, "unit": "ft³"}
